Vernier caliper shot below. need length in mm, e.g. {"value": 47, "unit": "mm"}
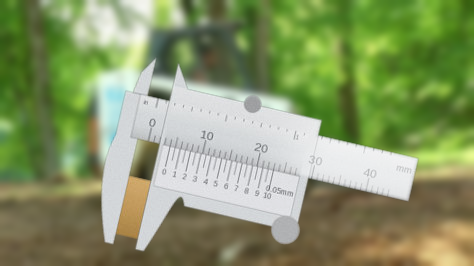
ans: {"value": 4.0, "unit": "mm"}
